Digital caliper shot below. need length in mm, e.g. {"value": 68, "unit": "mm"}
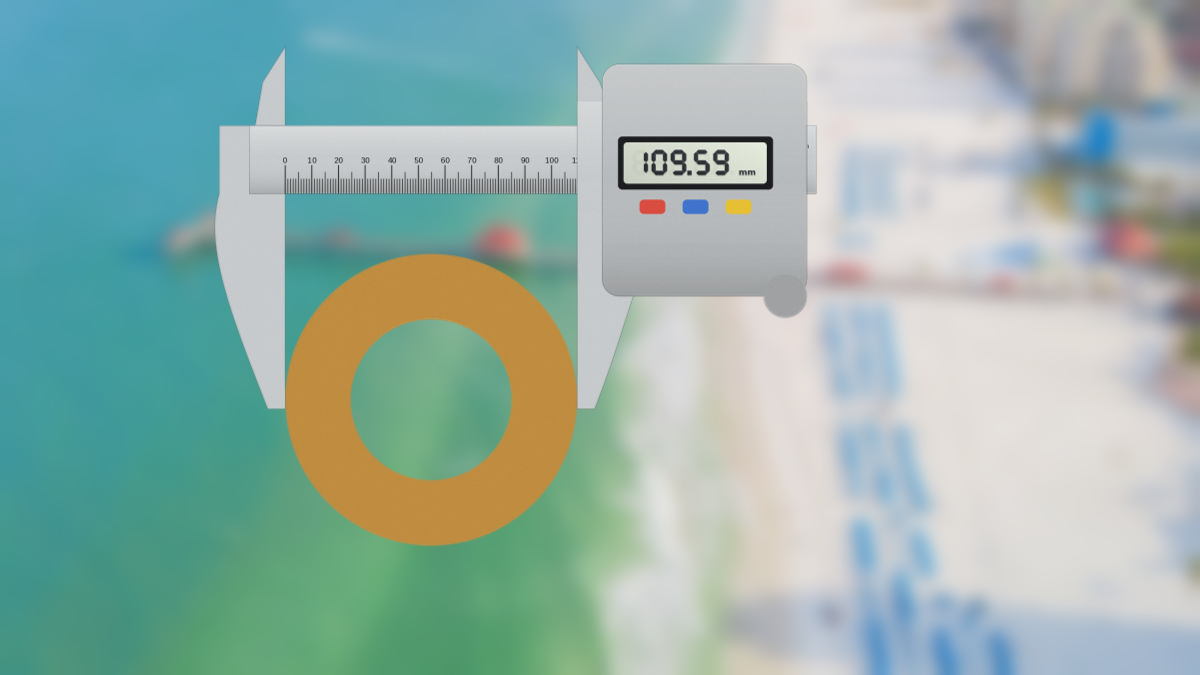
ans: {"value": 109.59, "unit": "mm"}
